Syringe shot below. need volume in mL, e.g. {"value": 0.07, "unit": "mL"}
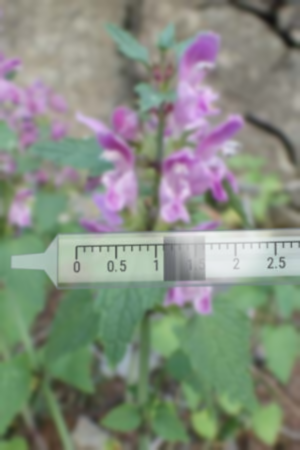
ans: {"value": 1.1, "unit": "mL"}
